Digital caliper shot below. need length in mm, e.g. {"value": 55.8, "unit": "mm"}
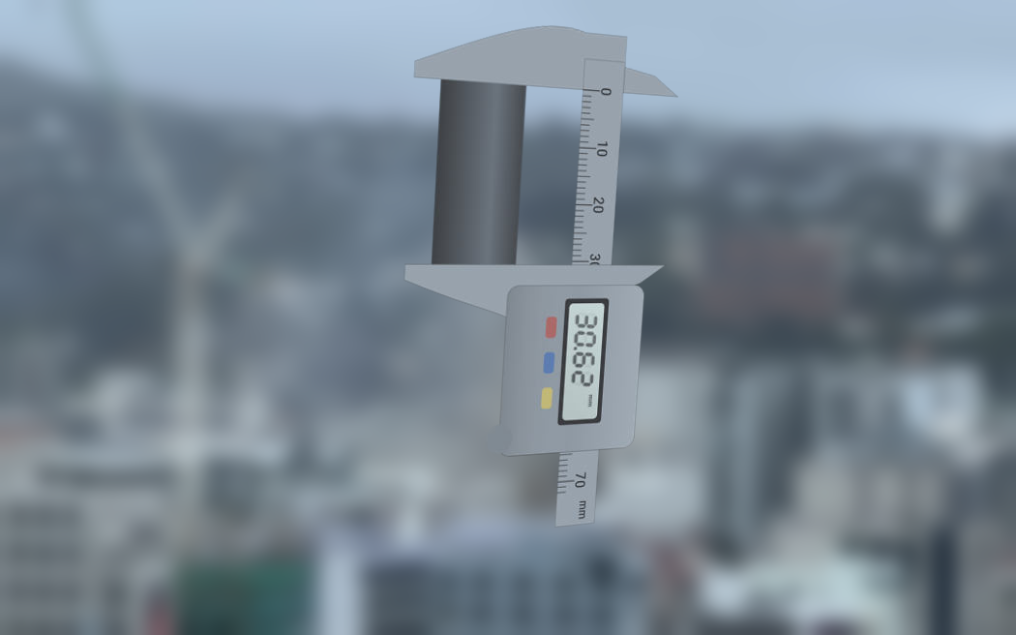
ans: {"value": 30.62, "unit": "mm"}
